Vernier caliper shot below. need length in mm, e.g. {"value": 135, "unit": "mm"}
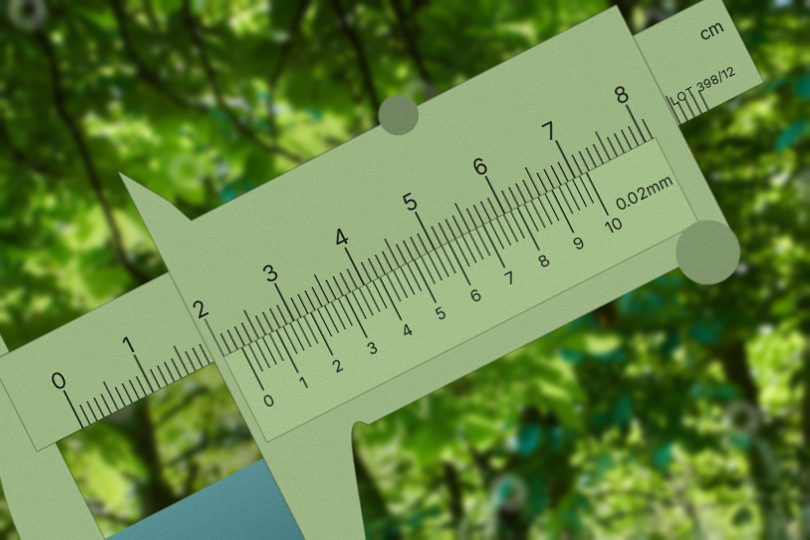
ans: {"value": 22.6, "unit": "mm"}
